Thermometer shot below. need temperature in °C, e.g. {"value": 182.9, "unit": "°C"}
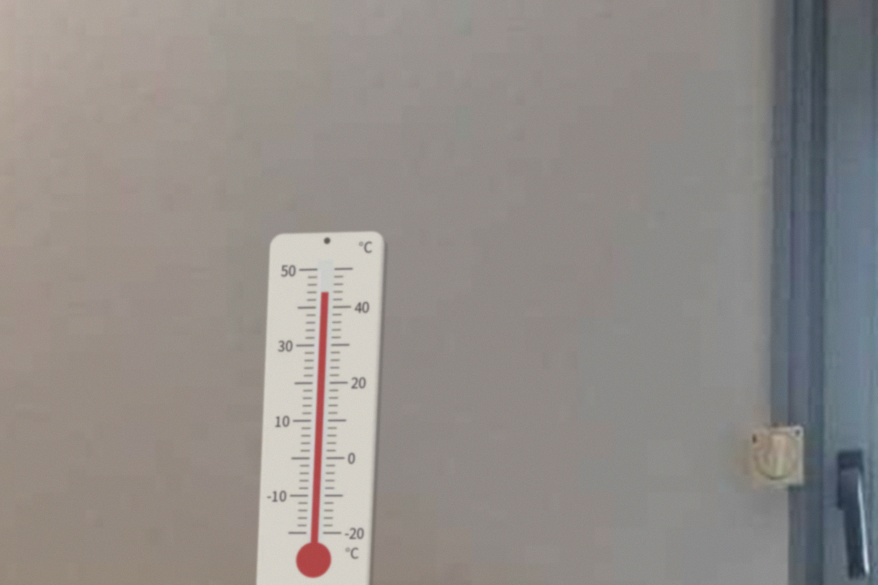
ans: {"value": 44, "unit": "°C"}
